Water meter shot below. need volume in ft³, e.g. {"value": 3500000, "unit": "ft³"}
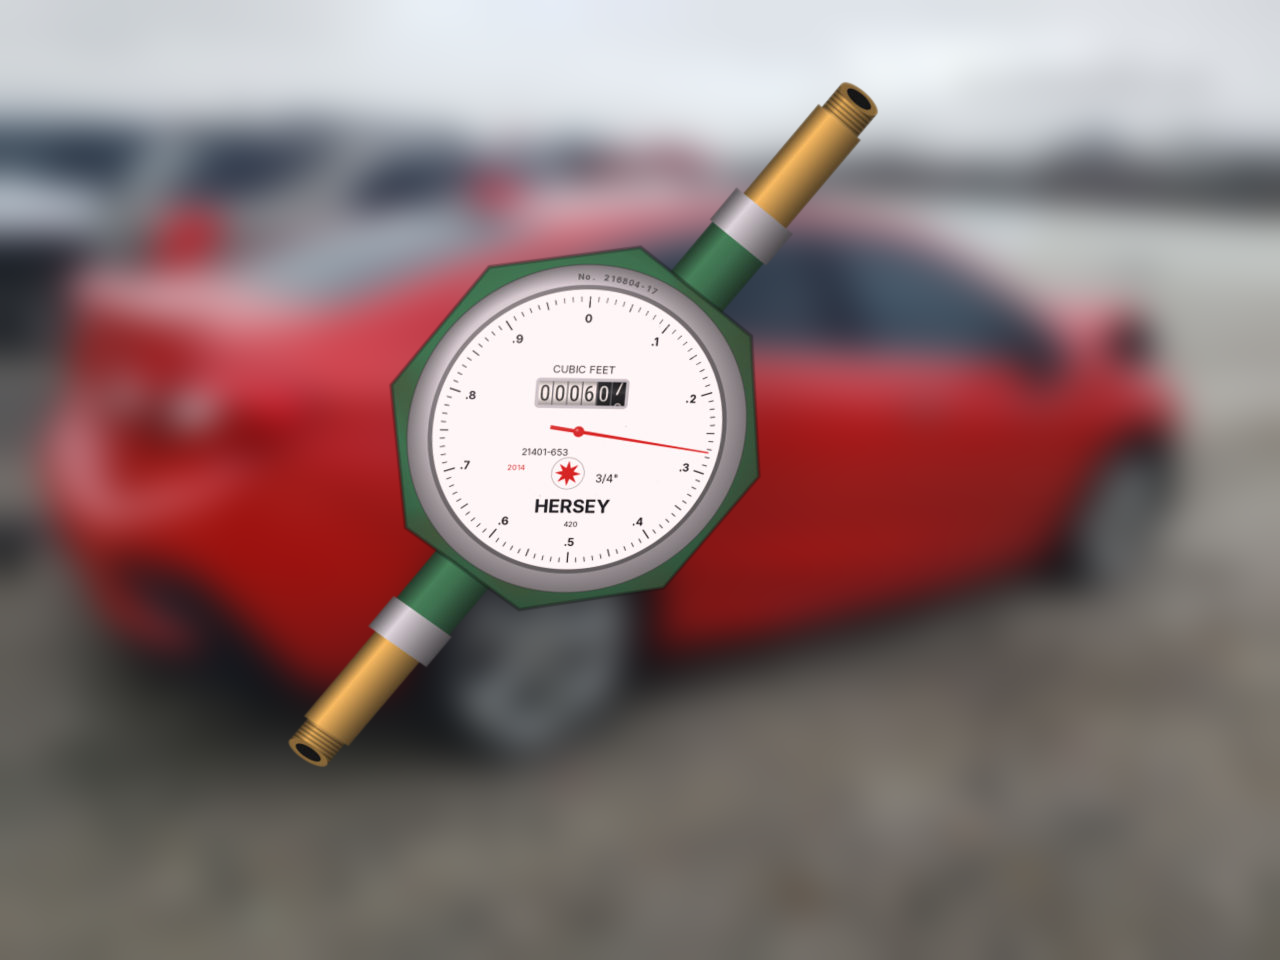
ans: {"value": 607.27, "unit": "ft³"}
